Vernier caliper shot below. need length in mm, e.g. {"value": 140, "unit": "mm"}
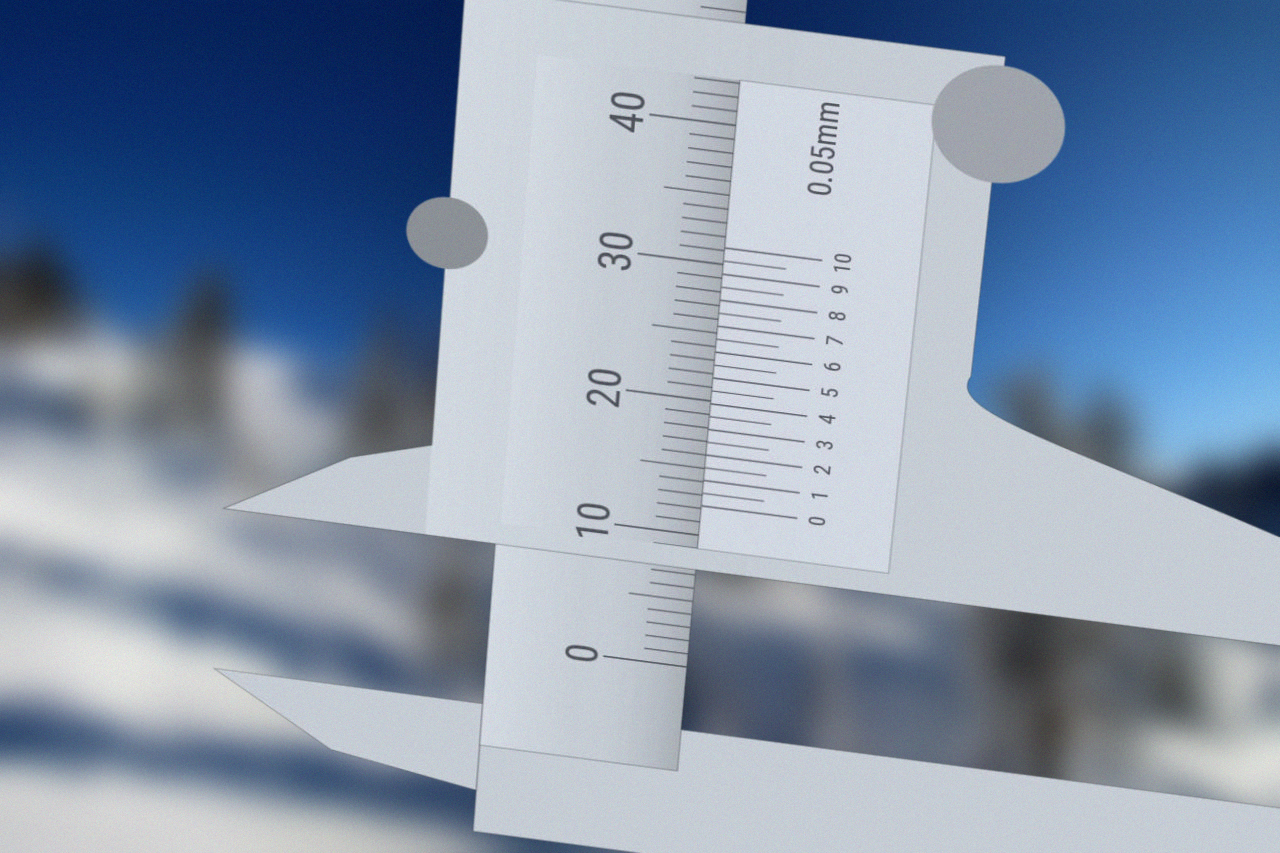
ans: {"value": 12.2, "unit": "mm"}
